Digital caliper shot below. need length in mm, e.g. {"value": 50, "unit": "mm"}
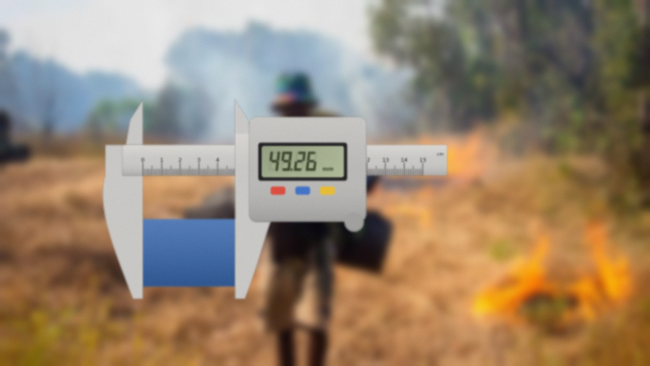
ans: {"value": 49.26, "unit": "mm"}
